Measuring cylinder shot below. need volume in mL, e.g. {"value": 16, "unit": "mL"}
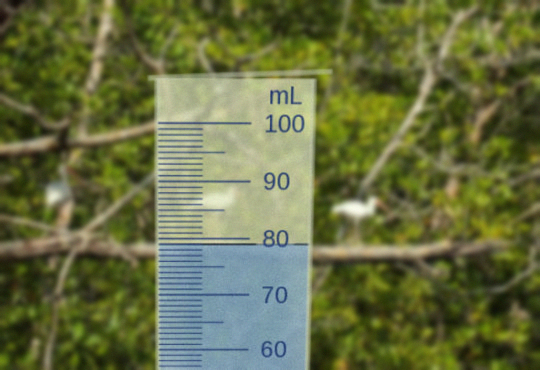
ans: {"value": 79, "unit": "mL"}
